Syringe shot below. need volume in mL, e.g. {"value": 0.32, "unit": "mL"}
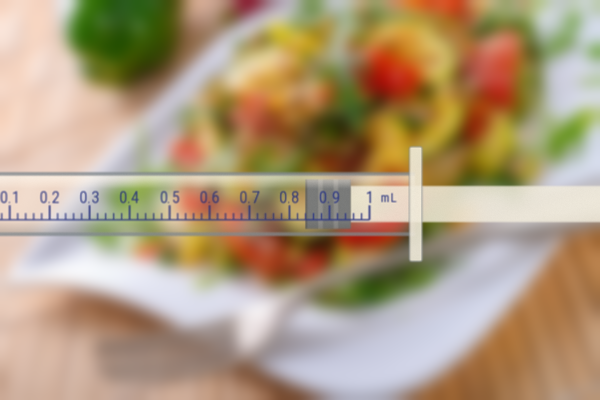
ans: {"value": 0.84, "unit": "mL"}
